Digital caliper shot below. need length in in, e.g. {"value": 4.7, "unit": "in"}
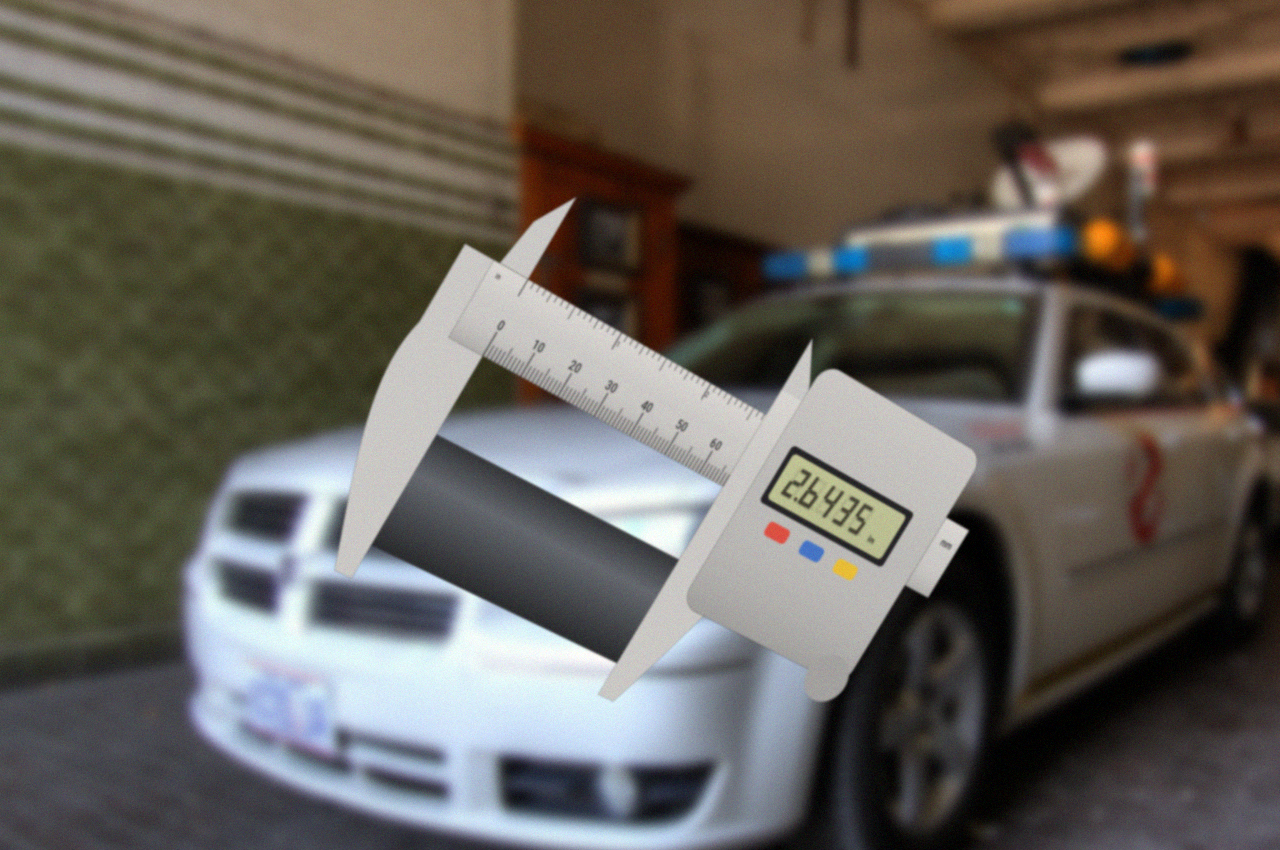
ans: {"value": 2.6435, "unit": "in"}
